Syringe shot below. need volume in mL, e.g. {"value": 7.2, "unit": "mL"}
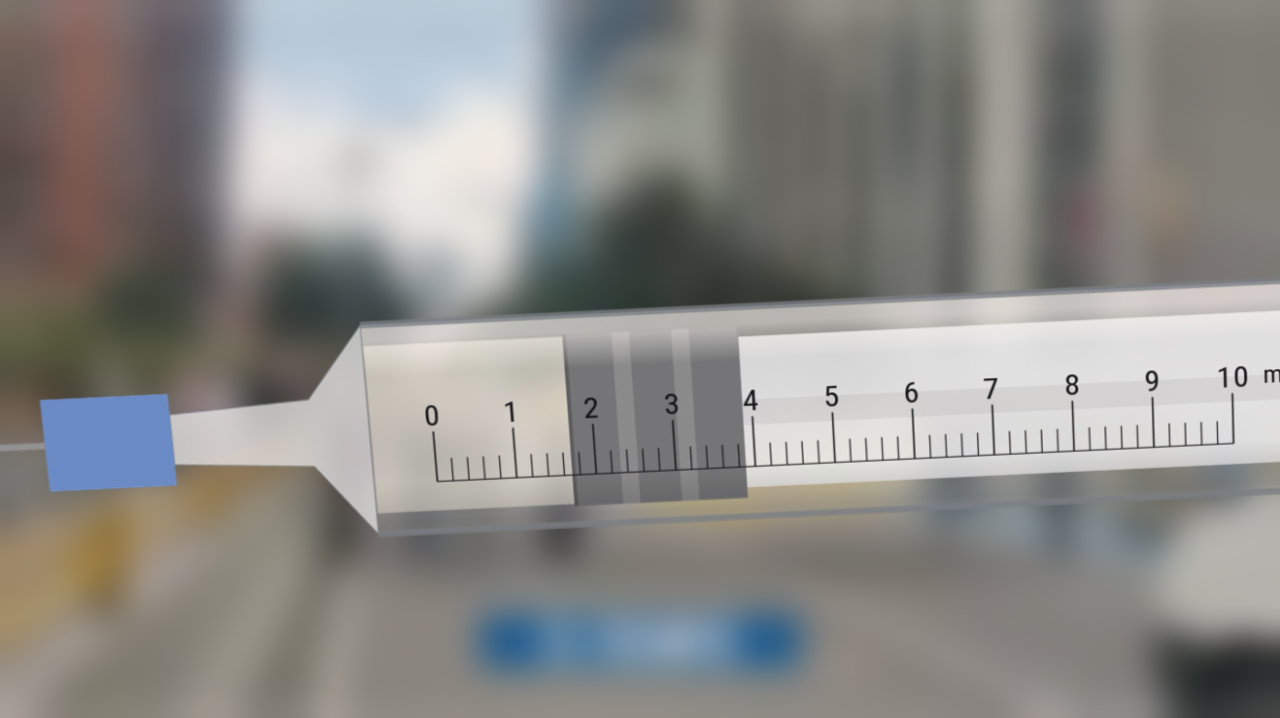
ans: {"value": 1.7, "unit": "mL"}
